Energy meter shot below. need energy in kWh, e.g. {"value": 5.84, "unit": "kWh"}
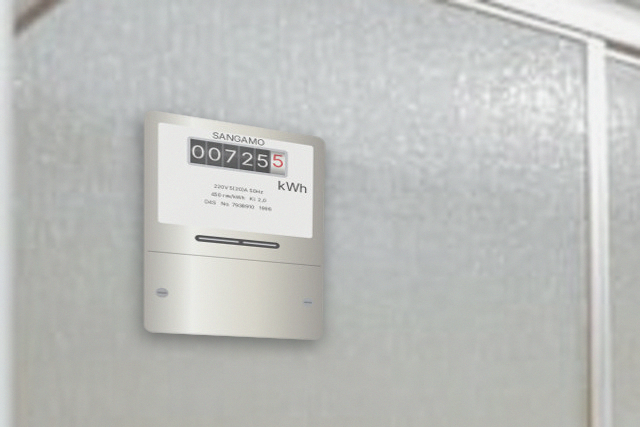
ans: {"value": 725.5, "unit": "kWh"}
